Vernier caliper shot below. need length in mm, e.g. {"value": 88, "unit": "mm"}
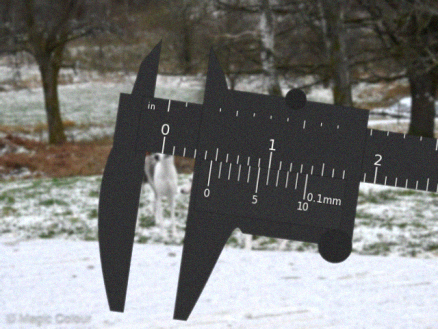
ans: {"value": 4.6, "unit": "mm"}
